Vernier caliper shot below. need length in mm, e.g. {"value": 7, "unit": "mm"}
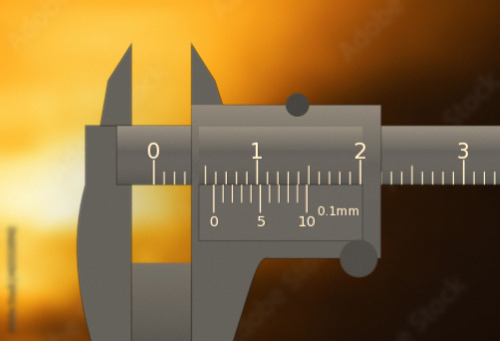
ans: {"value": 5.8, "unit": "mm"}
